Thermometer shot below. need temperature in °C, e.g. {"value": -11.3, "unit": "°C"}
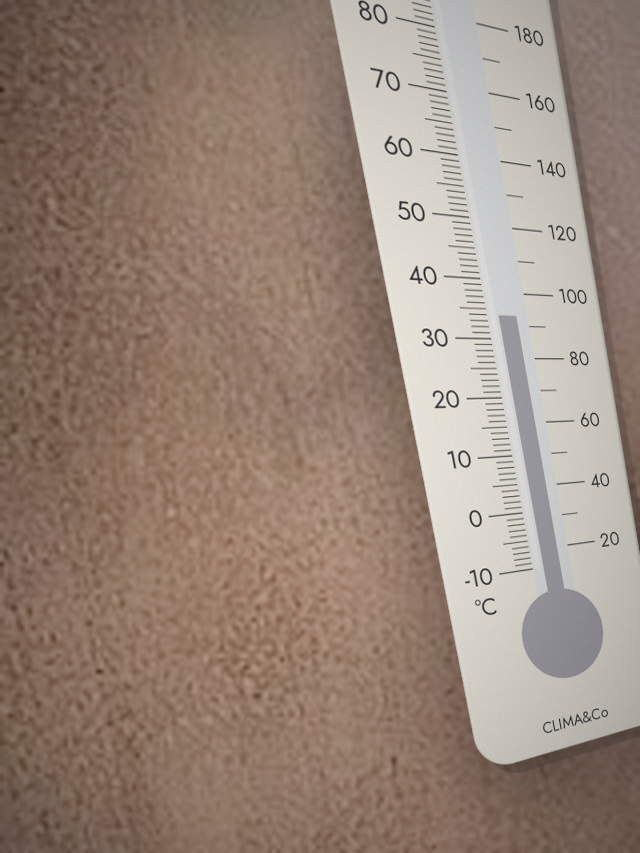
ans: {"value": 34, "unit": "°C"}
